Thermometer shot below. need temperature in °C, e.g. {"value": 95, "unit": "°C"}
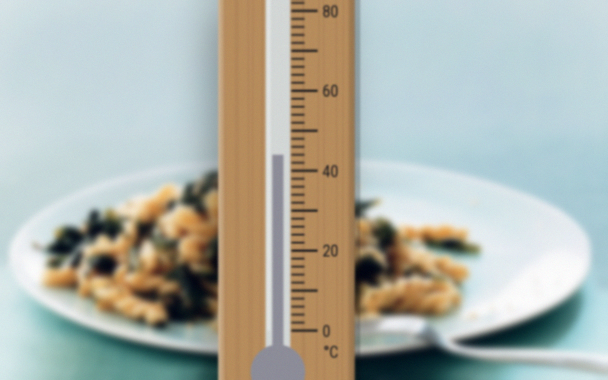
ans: {"value": 44, "unit": "°C"}
